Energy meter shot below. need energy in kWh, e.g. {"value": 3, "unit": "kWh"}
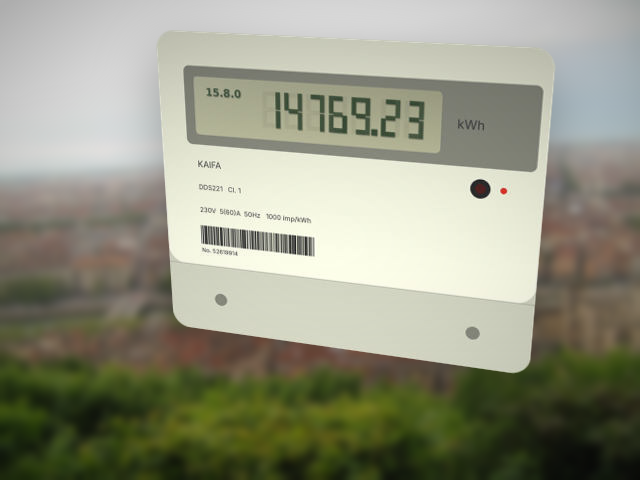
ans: {"value": 14769.23, "unit": "kWh"}
